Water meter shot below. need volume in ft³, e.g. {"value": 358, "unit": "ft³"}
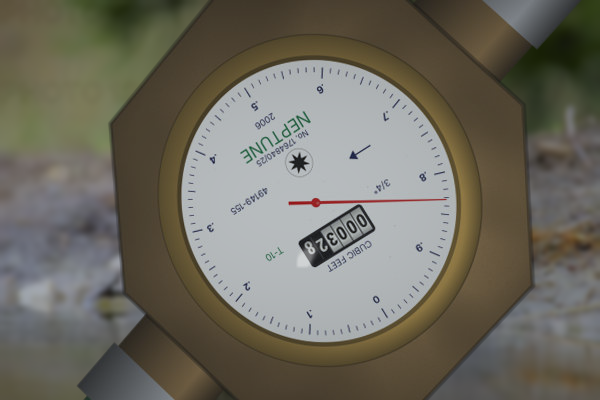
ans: {"value": 327.83, "unit": "ft³"}
